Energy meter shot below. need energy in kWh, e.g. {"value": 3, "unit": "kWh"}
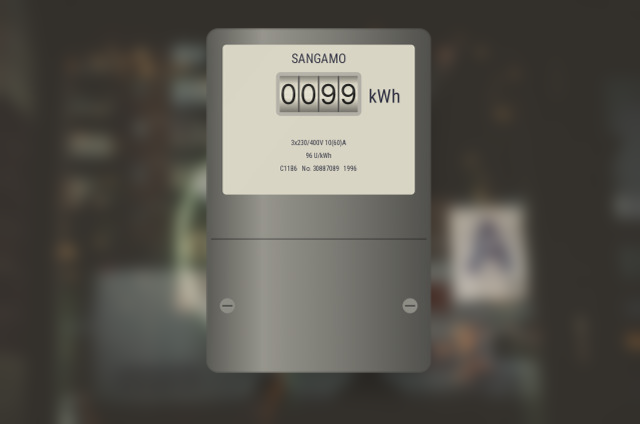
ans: {"value": 99, "unit": "kWh"}
